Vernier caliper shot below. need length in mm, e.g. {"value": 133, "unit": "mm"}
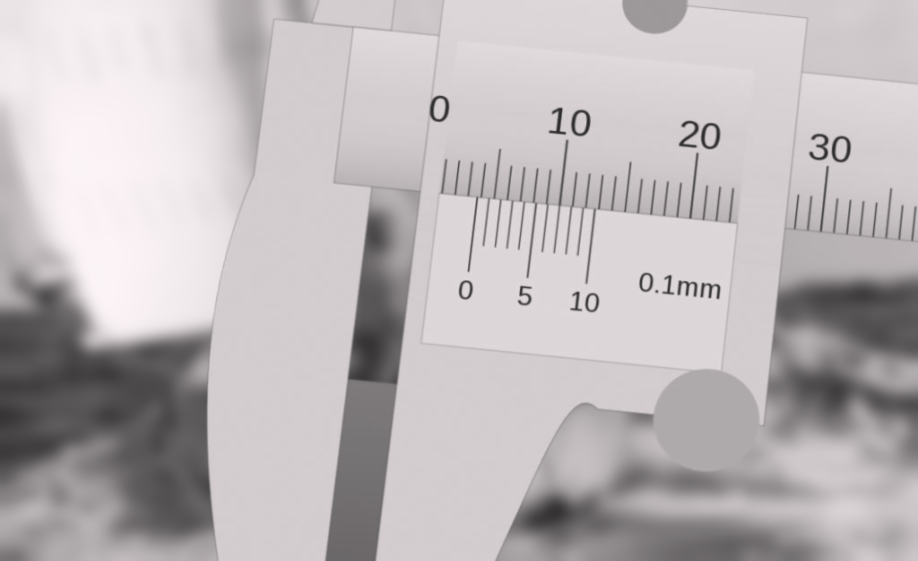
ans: {"value": 3.7, "unit": "mm"}
